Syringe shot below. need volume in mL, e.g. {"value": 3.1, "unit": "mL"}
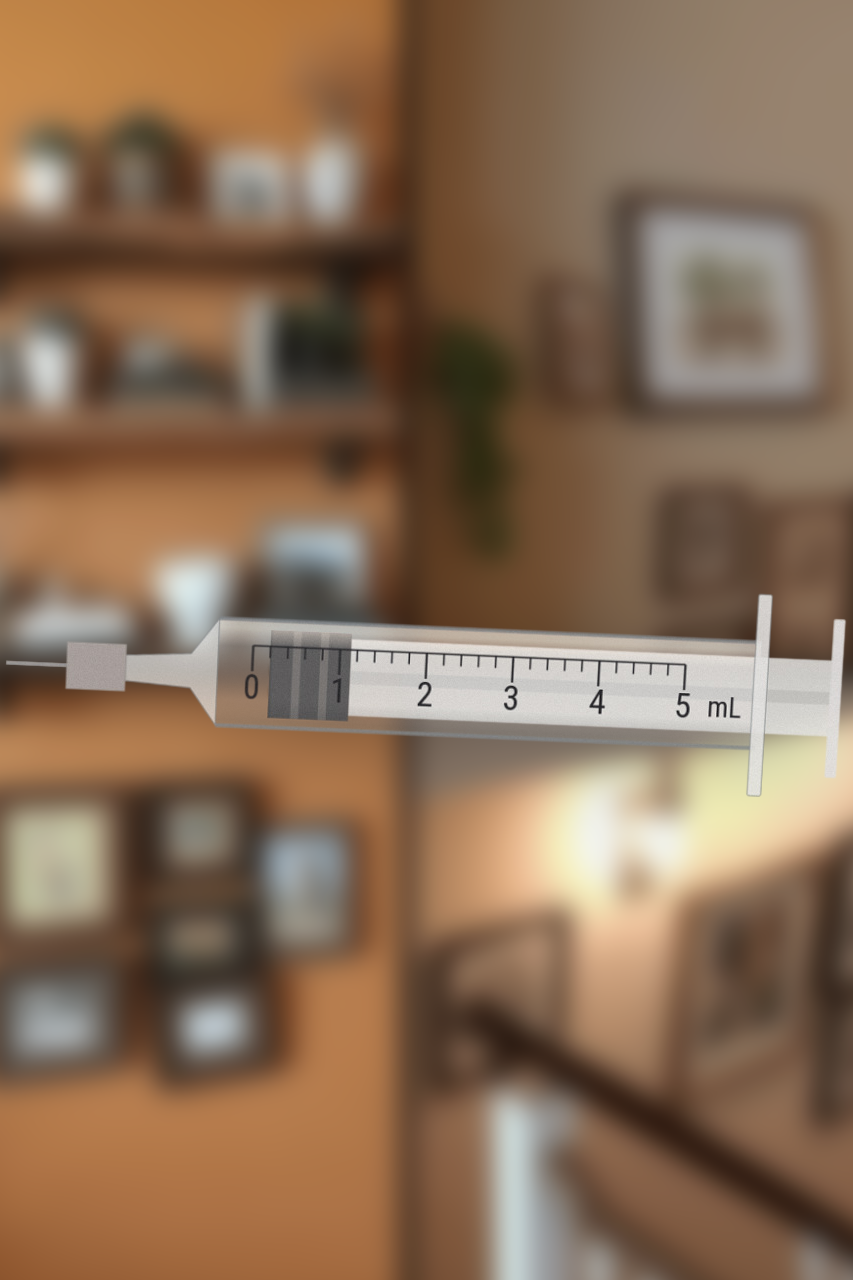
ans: {"value": 0.2, "unit": "mL"}
